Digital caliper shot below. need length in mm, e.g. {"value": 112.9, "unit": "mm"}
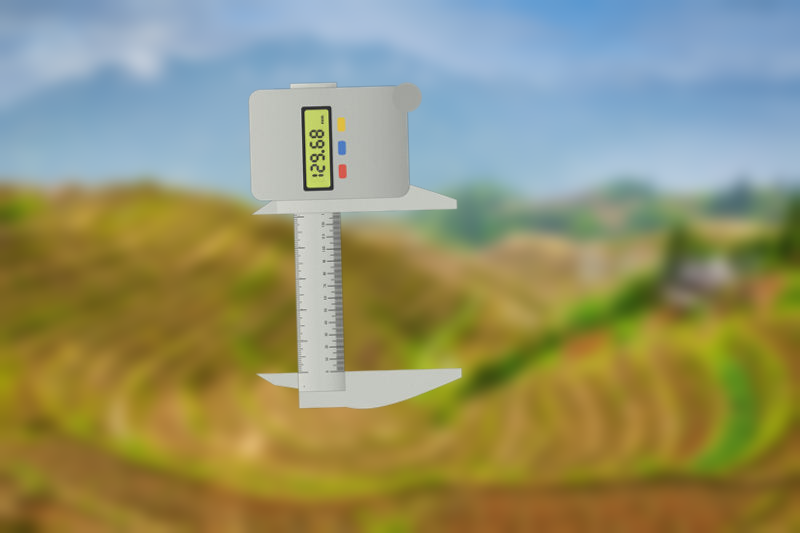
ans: {"value": 129.68, "unit": "mm"}
